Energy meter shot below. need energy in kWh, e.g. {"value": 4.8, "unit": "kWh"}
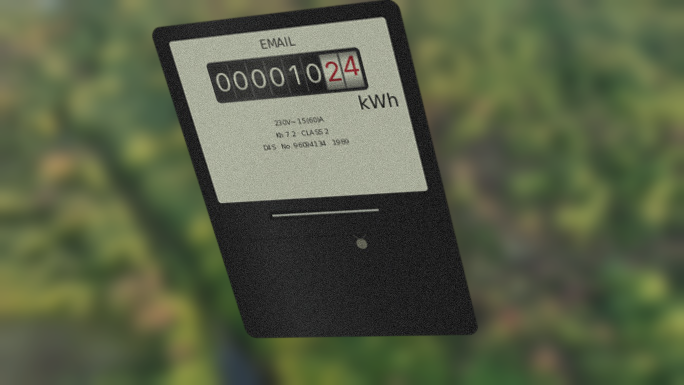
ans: {"value": 10.24, "unit": "kWh"}
